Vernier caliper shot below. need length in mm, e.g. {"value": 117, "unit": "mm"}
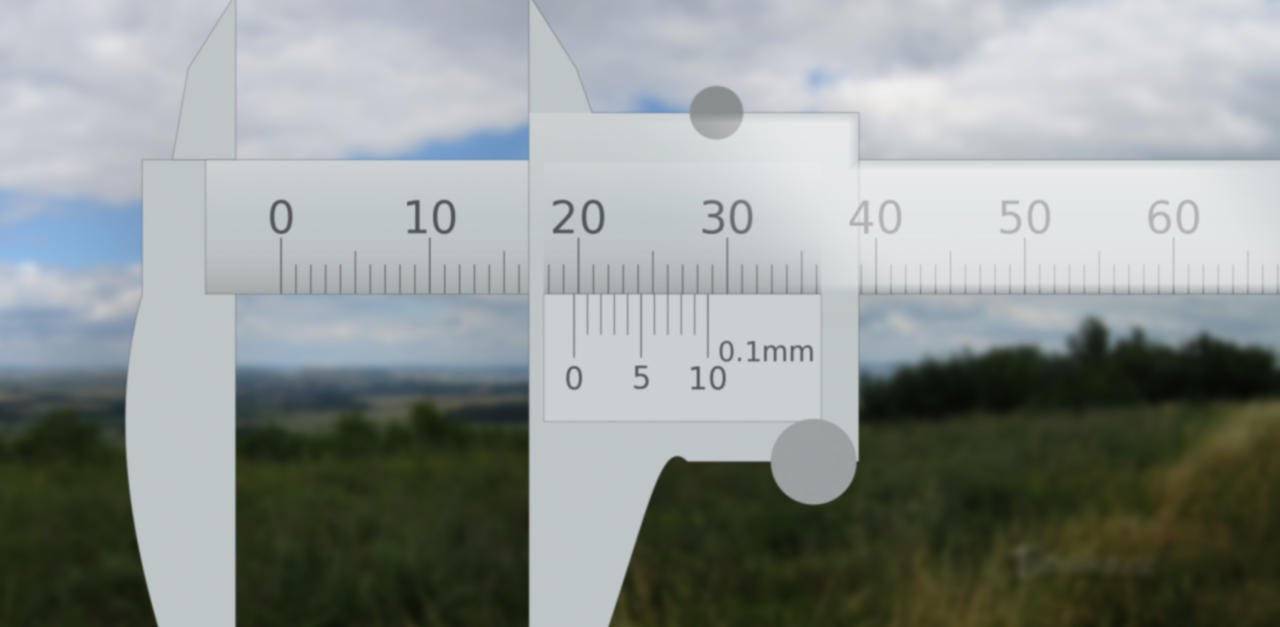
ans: {"value": 19.7, "unit": "mm"}
